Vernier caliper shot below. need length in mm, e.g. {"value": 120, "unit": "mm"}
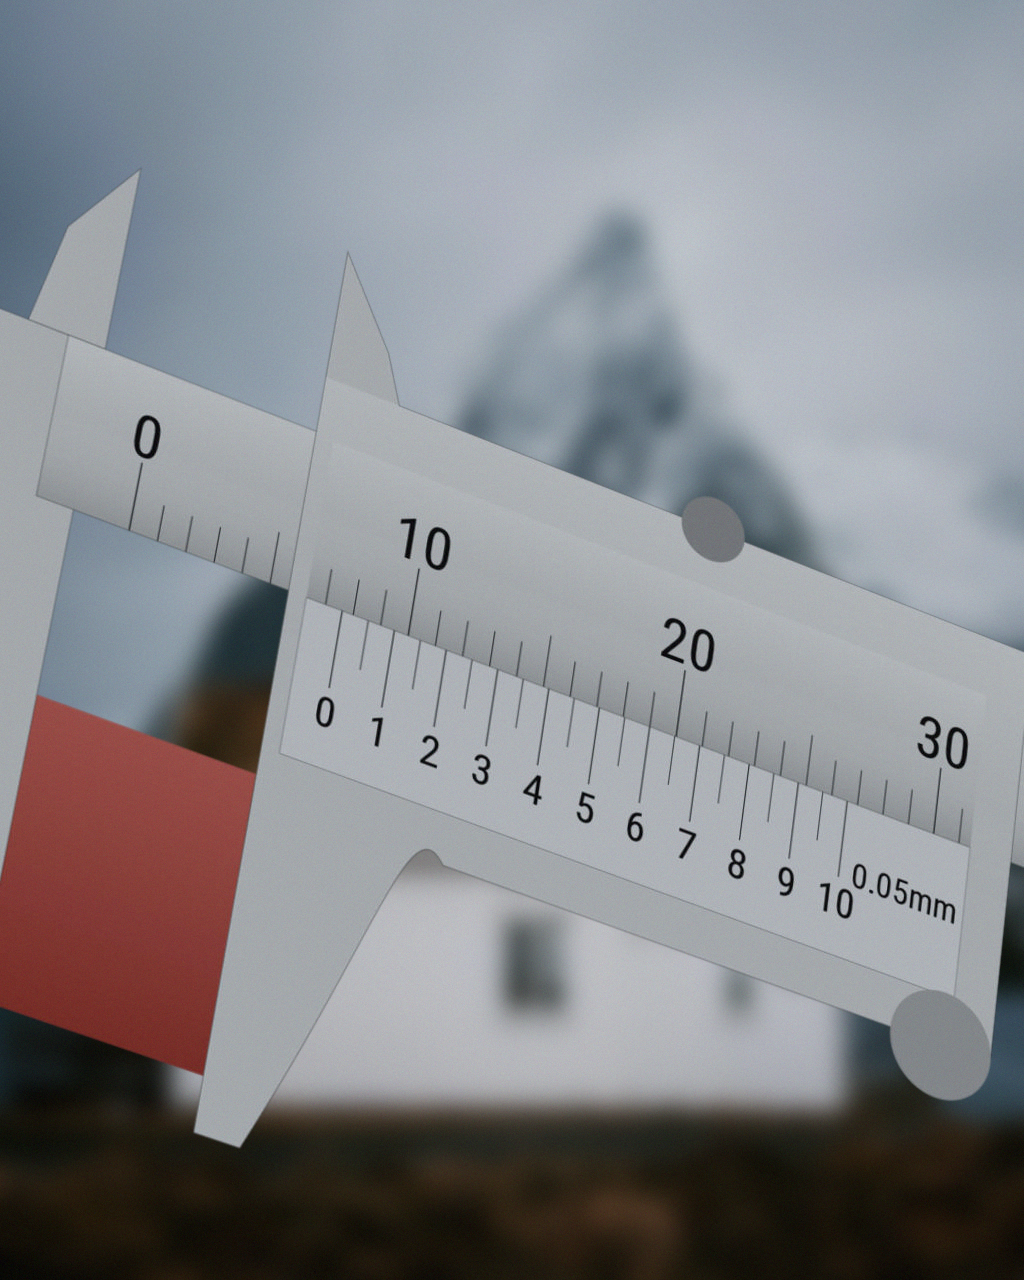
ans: {"value": 7.60, "unit": "mm"}
